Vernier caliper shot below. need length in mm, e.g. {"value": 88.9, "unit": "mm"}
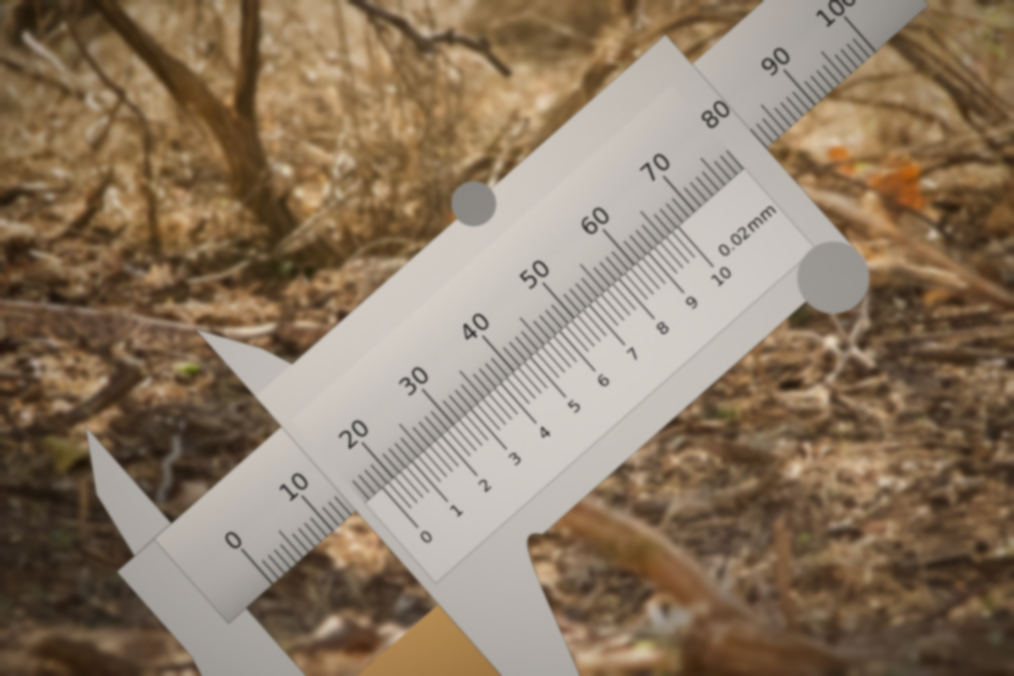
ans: {"value": 18.2, "unit": "mm"}
